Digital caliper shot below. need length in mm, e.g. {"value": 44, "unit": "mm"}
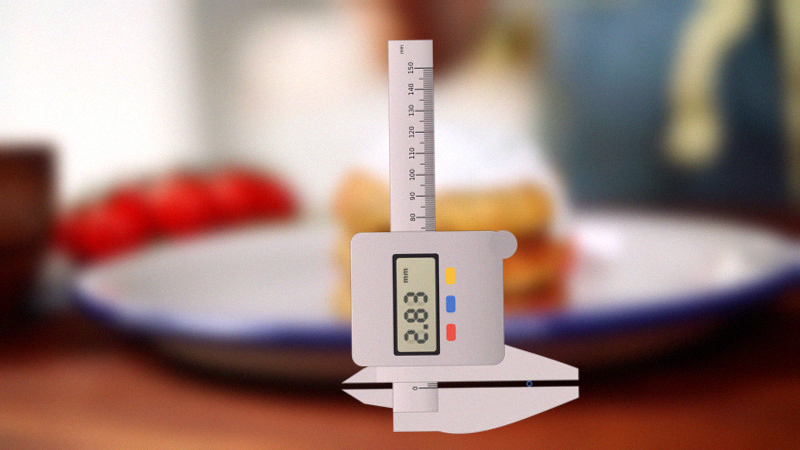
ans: {"value": 2.83, "unit": "mm"}
